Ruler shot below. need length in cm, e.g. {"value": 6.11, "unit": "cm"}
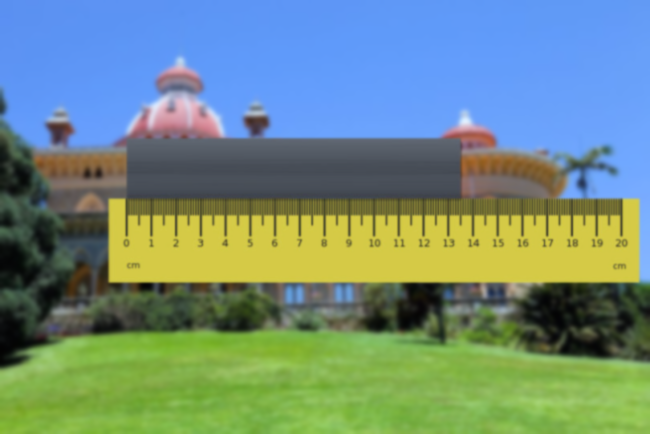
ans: {"value": 13.5, "unit": "cm"}
